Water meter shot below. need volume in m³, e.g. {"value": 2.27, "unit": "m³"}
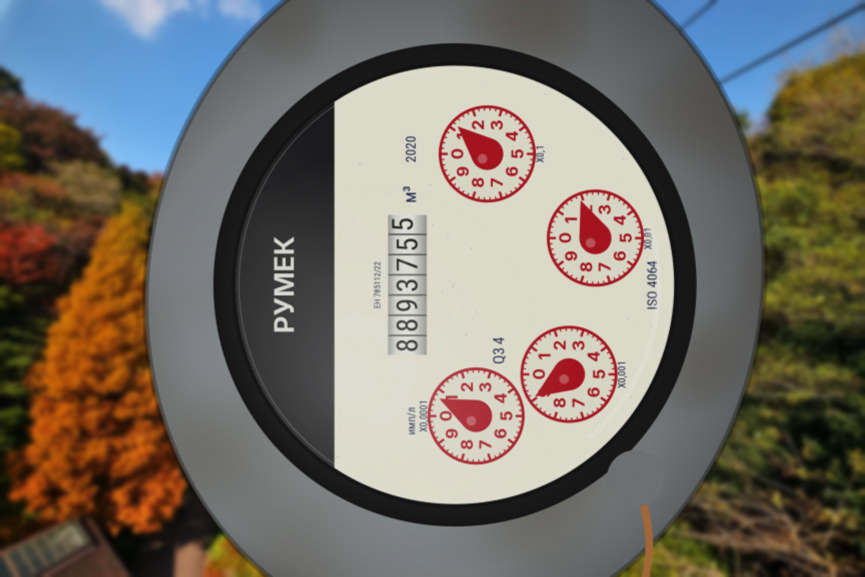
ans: {"value": 8893755.1190, "unit": "m³"}
